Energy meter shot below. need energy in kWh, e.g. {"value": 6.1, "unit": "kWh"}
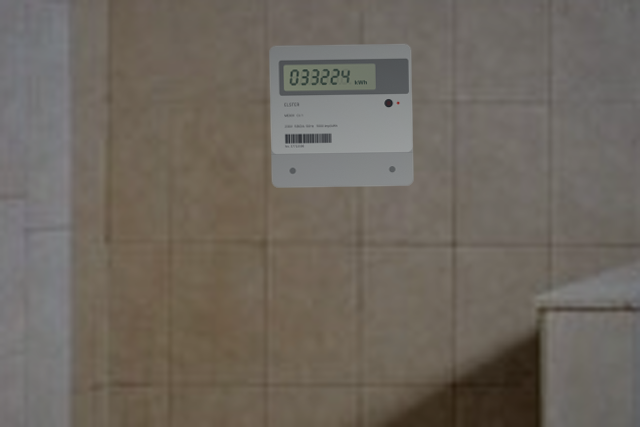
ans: {"value": 33224, "unit": "kWh"}
